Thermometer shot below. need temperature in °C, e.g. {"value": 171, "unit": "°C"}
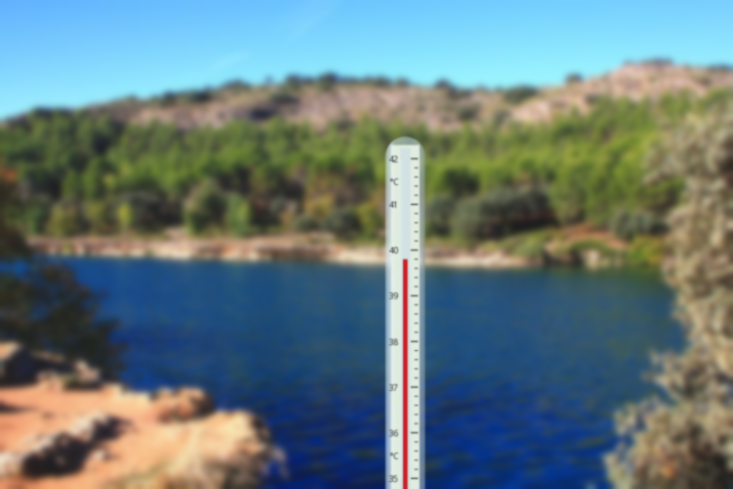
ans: {"value": 39.8, "unit": "°C"}
